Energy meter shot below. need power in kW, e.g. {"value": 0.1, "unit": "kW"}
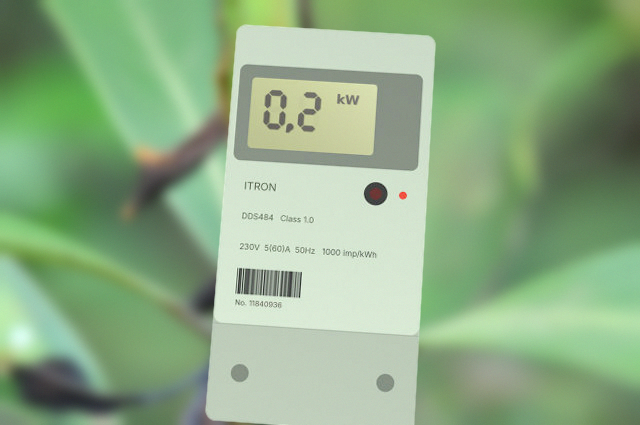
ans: {"value": 0.2, "unit": "kW"}
